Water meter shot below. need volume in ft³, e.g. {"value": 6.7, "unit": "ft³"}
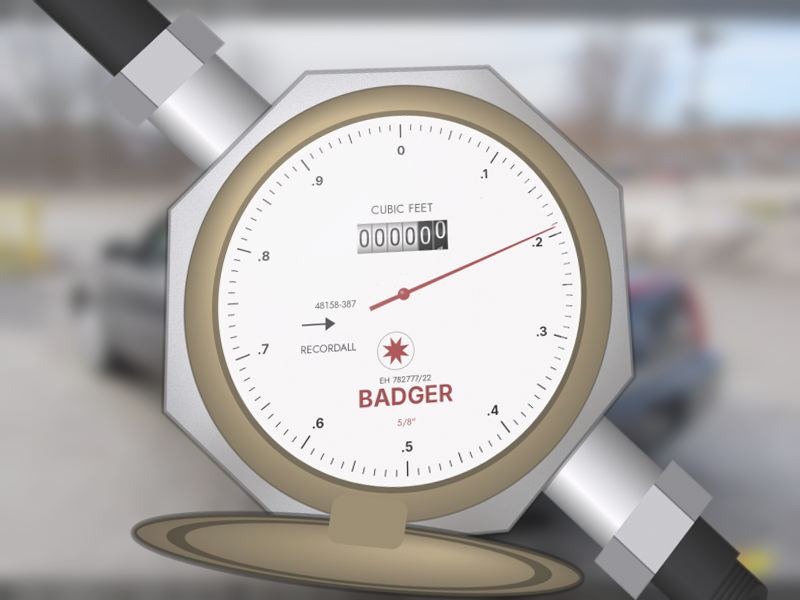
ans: {"value": 0.19, "unit": "ft³"}
